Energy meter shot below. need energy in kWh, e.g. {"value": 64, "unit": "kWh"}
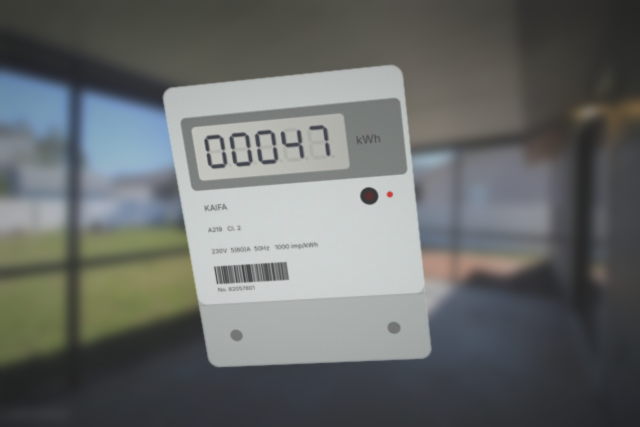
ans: {"value": 47, "unit": "kWh"}
